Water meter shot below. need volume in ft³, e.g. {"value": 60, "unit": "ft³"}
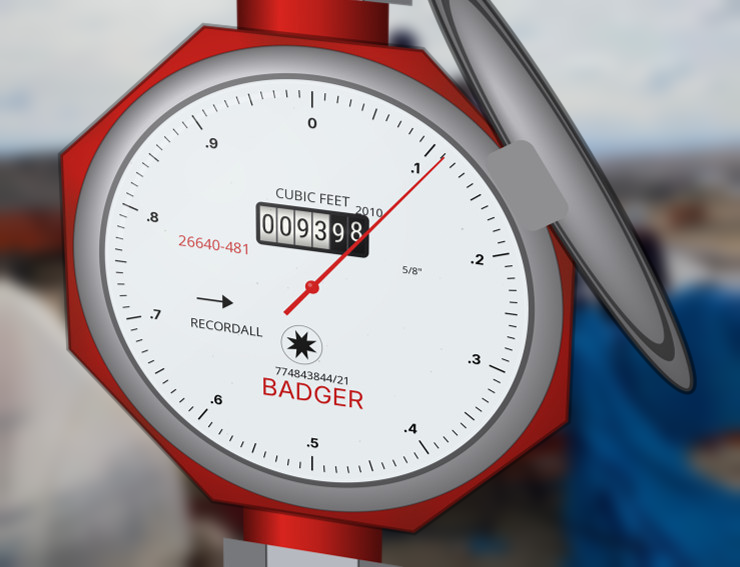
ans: {"value": 9398.11, "unit": "ft³"}
